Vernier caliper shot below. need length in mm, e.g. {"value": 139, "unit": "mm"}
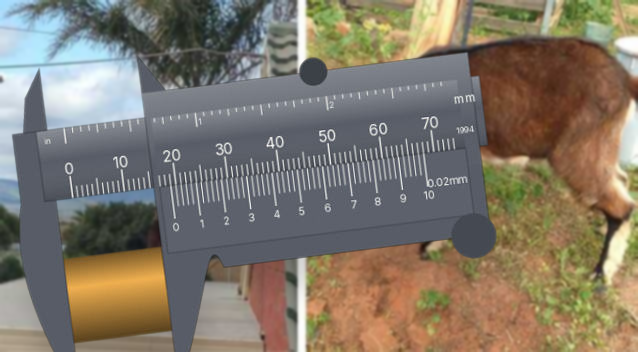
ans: {"value": 19.0, "unit": "mm"}
